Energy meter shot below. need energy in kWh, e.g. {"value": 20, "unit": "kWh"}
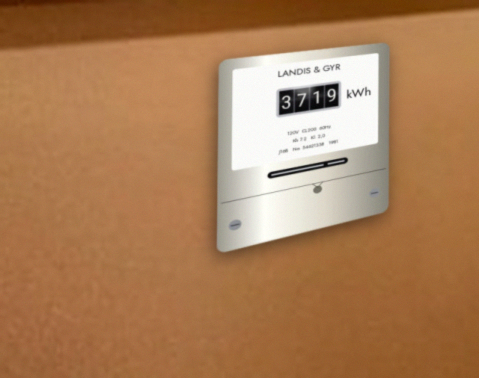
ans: {"value": 3719, "unit": "kWh"}
